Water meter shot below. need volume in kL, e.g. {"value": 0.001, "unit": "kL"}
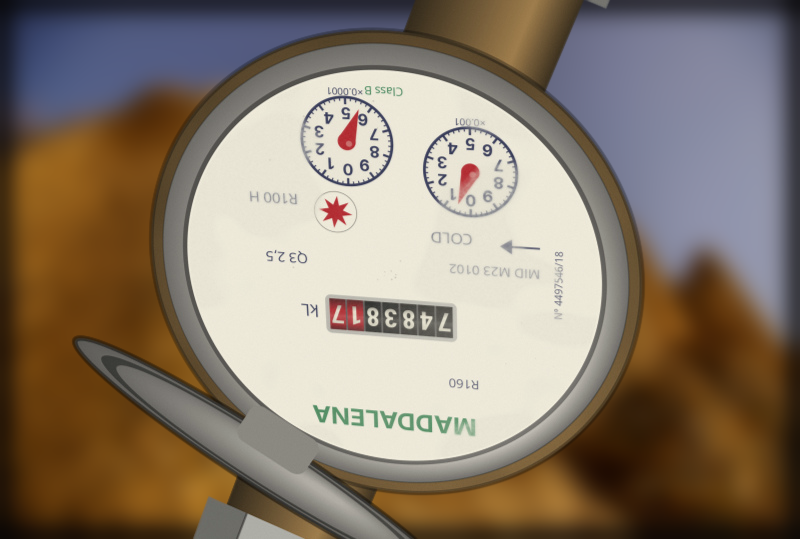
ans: {"value": 74838.1705, "unit": "kL"}
